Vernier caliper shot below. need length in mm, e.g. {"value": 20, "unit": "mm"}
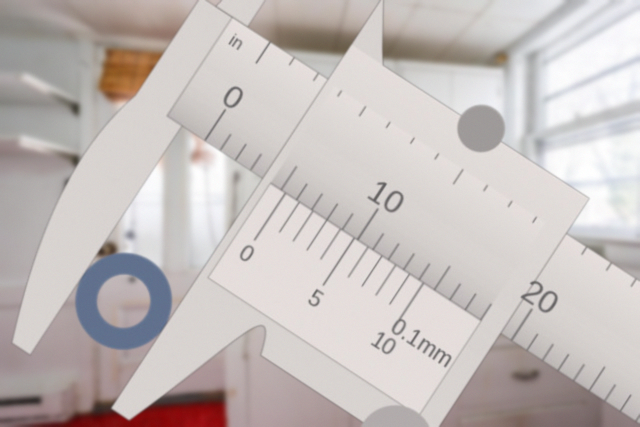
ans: {"value": 5.3, "unit": "mm"}
